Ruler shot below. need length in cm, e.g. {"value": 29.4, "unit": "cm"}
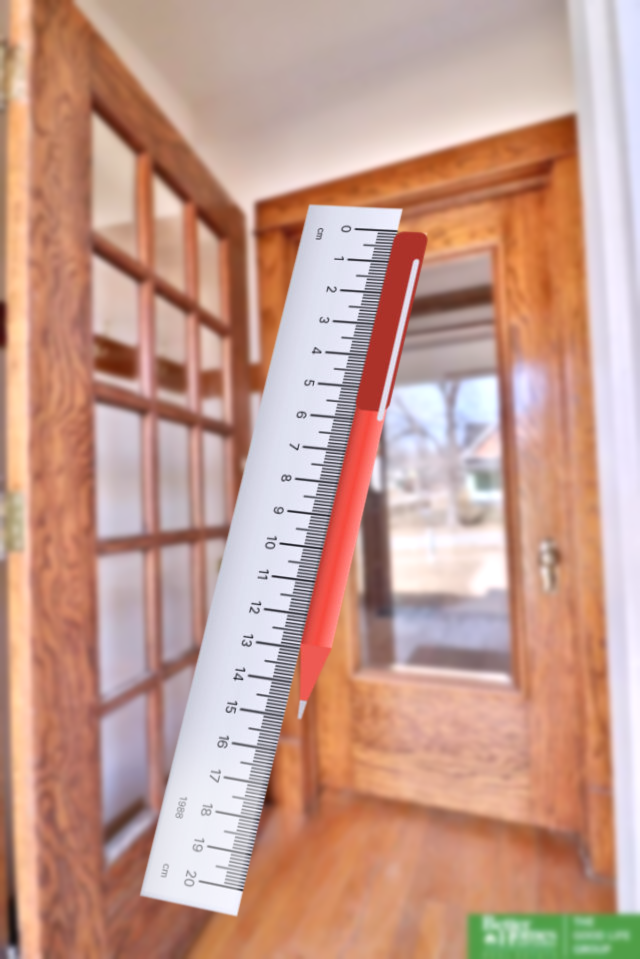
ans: {"value": 15, "unit": "cm"}
